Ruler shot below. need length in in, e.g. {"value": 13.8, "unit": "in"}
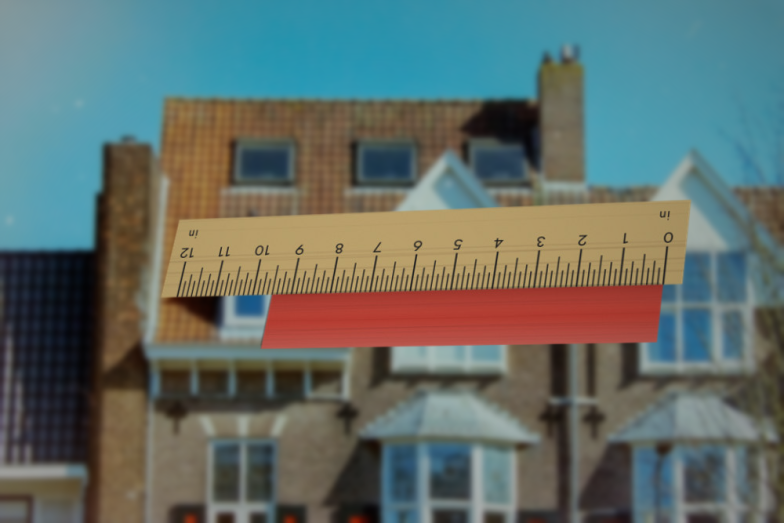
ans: {"value": 9.5, "unit": "in"}
